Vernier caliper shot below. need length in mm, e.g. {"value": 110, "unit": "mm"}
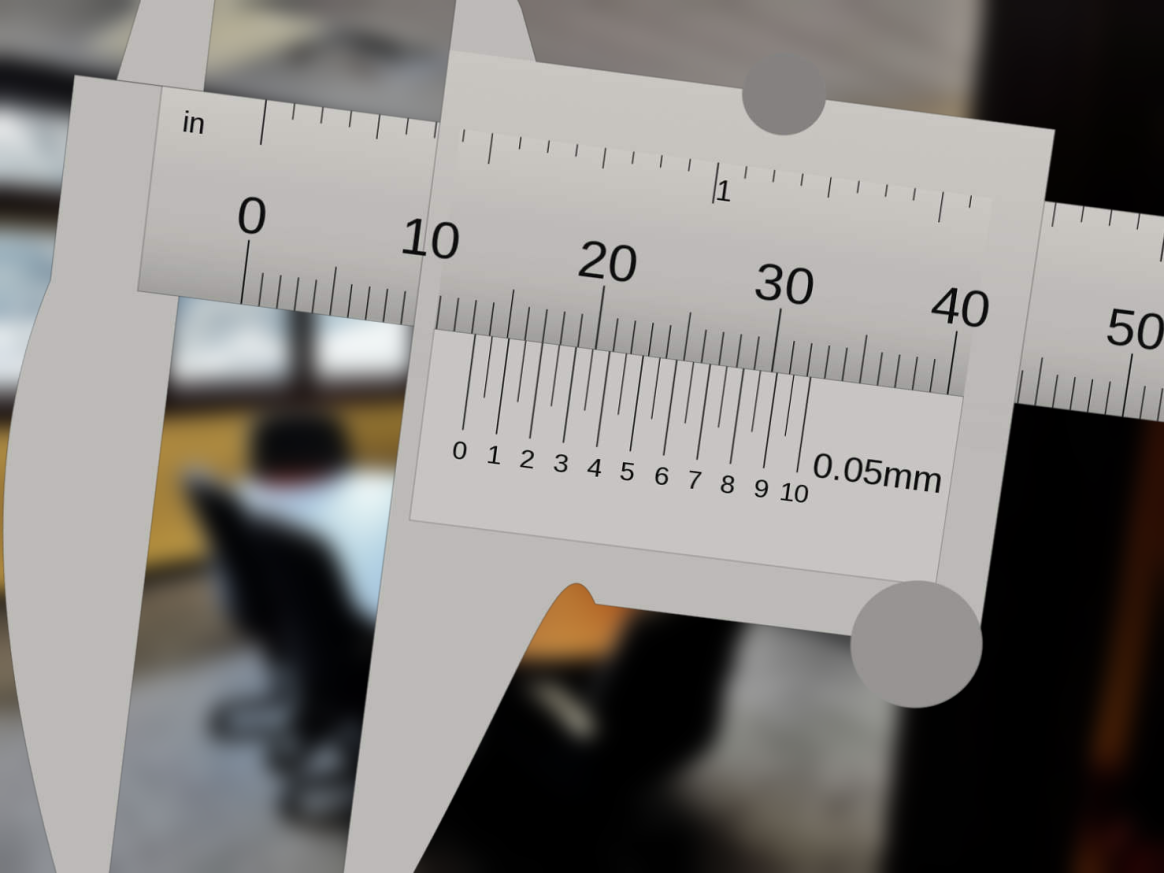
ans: {"value": 13.2, "unit": "mm"}
